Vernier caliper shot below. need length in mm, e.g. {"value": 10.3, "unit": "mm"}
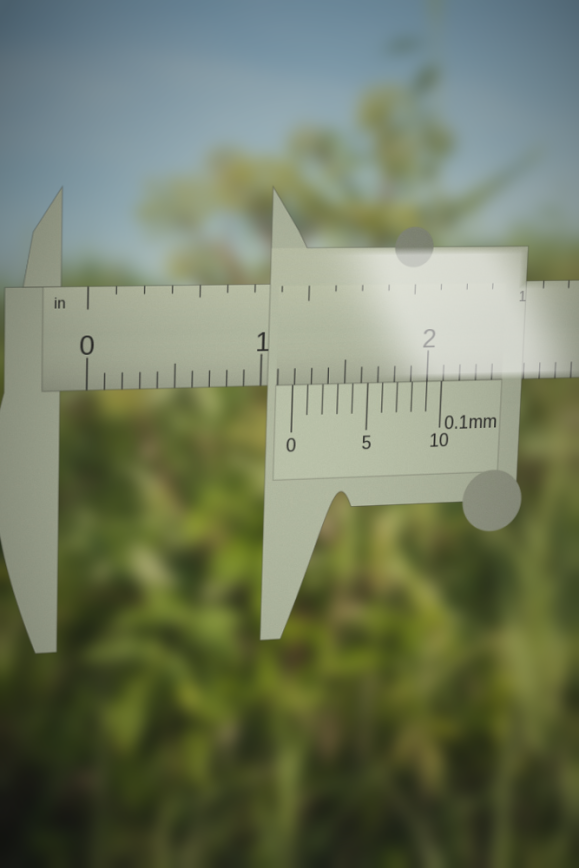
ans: {"value": 11.9, "unit": "mm"}
